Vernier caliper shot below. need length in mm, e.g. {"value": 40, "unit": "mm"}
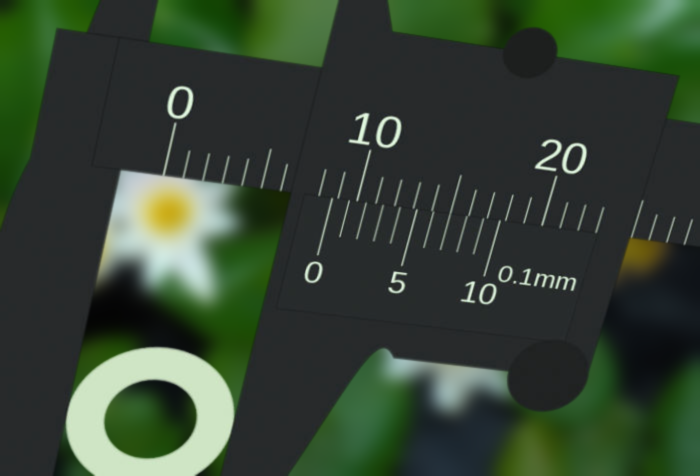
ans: {"value": 8.7, "unit": "mm"}
